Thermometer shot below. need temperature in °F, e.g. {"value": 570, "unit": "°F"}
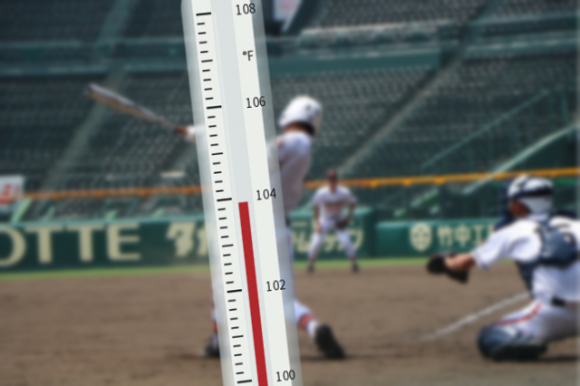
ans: {"value": 103.9, "unit": "°F"}
